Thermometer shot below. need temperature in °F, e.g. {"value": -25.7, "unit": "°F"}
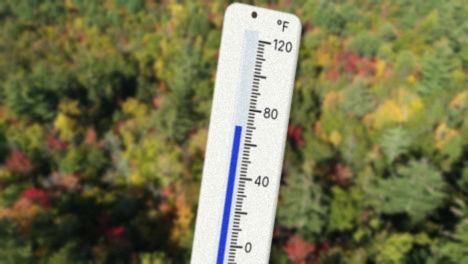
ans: {"value": 70, "unit": "°F"}
